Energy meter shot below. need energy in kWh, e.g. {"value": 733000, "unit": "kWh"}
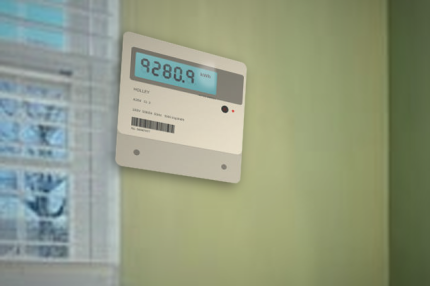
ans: {"value": 9280.9, "unit": "kWh"}
